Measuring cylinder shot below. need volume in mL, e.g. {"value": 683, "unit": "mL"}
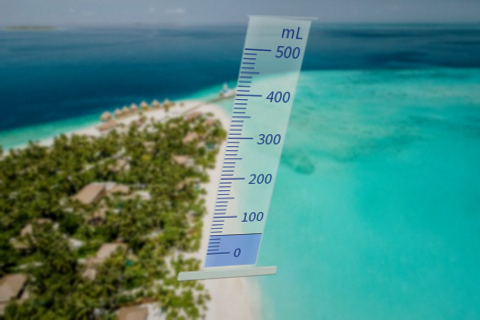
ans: {"value": 50, "unit": "mL"}
